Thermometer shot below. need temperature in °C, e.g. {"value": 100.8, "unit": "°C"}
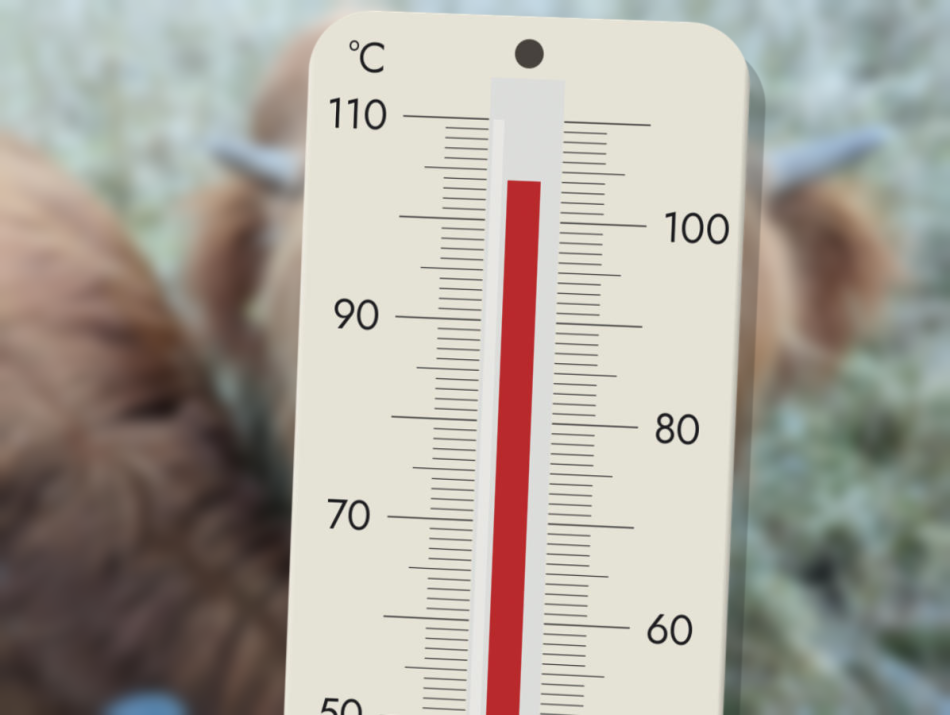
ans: {"value": 104, "unit": "°C"}
